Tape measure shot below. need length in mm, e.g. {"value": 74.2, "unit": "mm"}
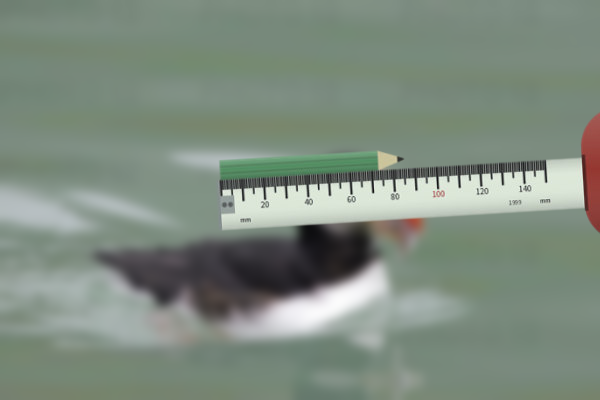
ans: {"value": 85, "unit": "mm"}
